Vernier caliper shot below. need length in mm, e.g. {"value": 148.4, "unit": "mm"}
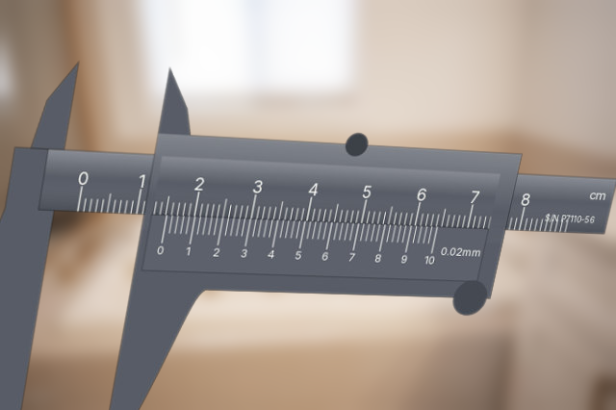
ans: {"value": 15.2, "unit": "mm"}
